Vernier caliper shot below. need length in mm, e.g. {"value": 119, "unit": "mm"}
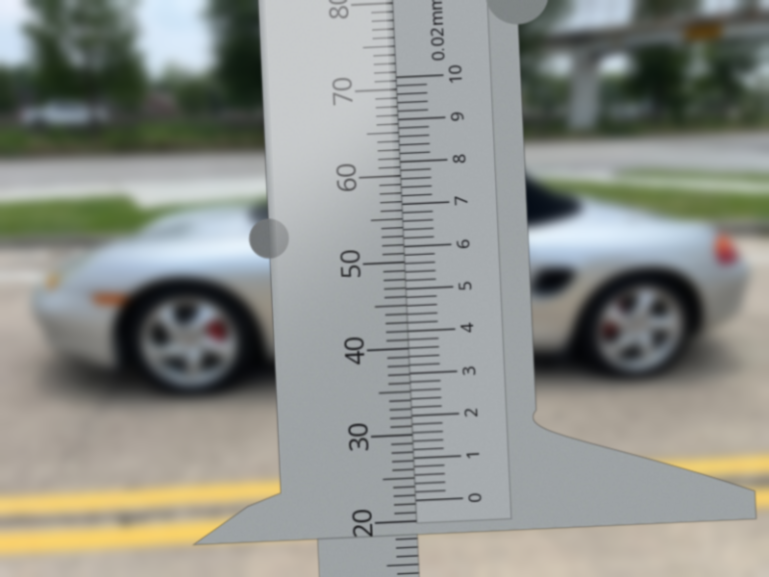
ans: {"value": 22.4, "unit": "mm"}
